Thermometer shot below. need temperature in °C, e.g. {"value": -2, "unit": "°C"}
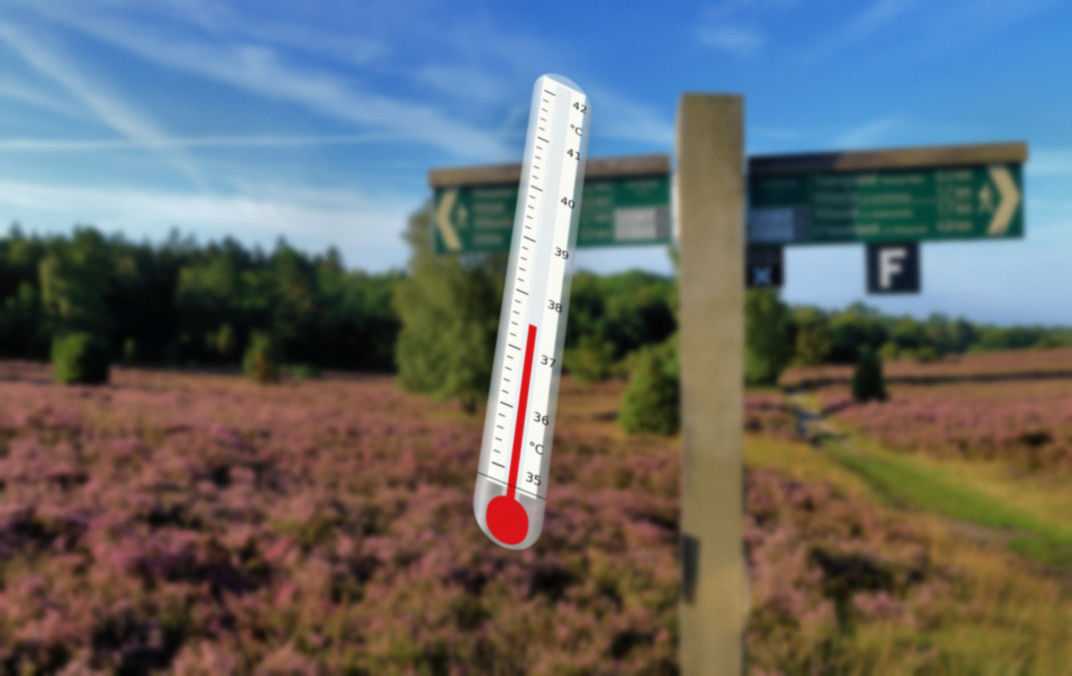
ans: {"value": 37.5, "unit": "°C"}
